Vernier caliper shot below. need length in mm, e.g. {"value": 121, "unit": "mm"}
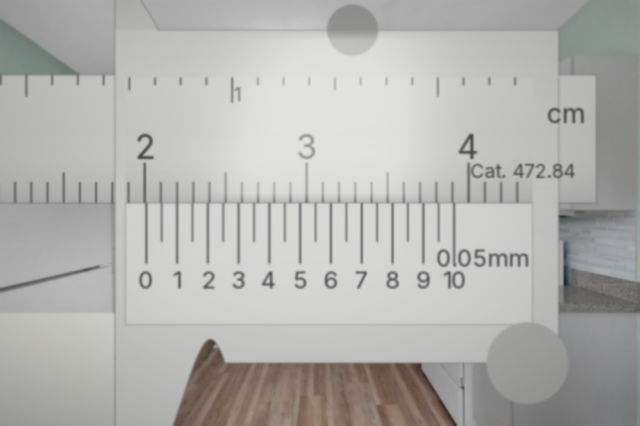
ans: {"value": 20.1, "unit": "mm"}
